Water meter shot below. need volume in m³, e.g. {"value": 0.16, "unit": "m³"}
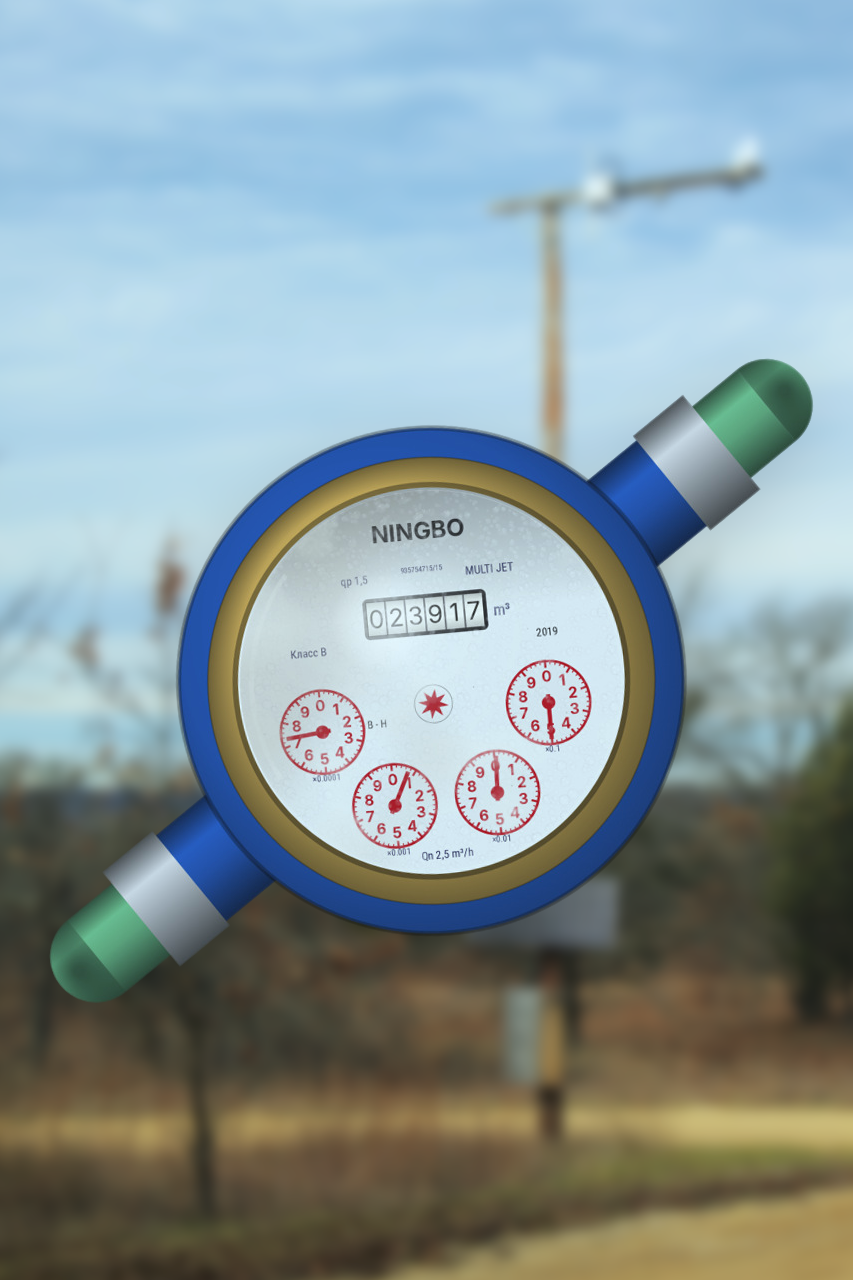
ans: {"value": 23917.5007, "unit": "m³"}
